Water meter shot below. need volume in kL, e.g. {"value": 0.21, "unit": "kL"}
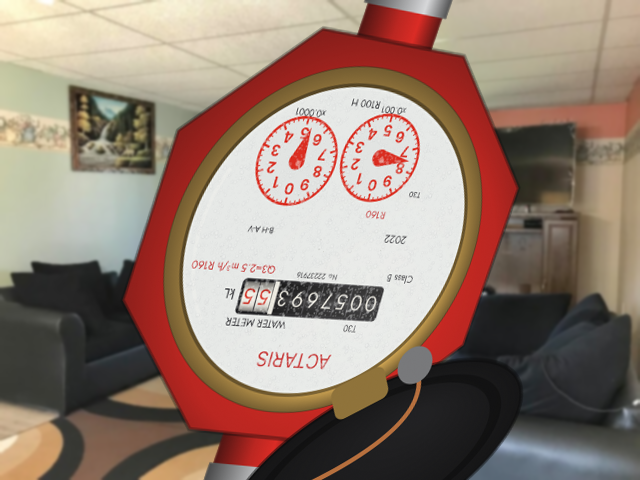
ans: {"value": 57693.5575, "unit": "kL"}
